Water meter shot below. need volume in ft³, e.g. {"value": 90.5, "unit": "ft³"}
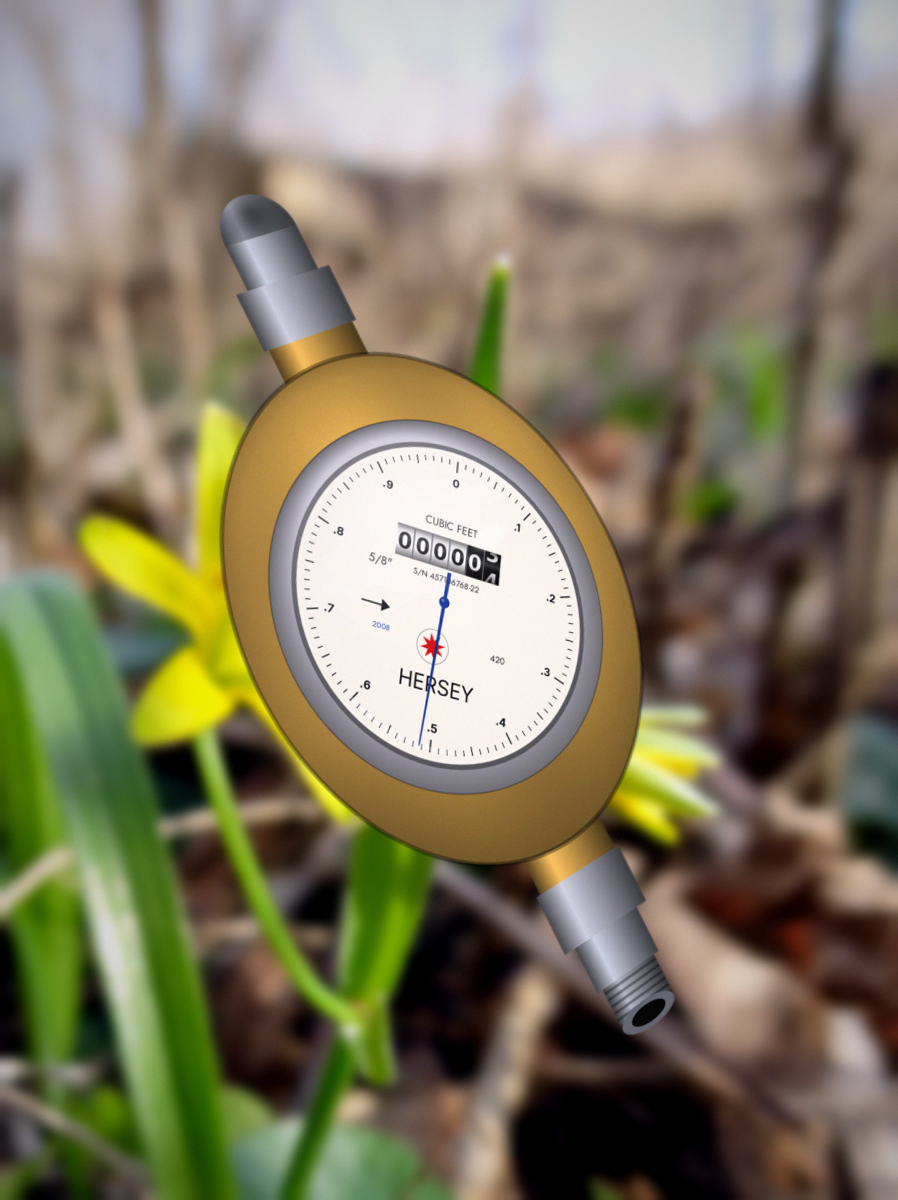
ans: {"value": 3.51, "unit": "ft³"}
